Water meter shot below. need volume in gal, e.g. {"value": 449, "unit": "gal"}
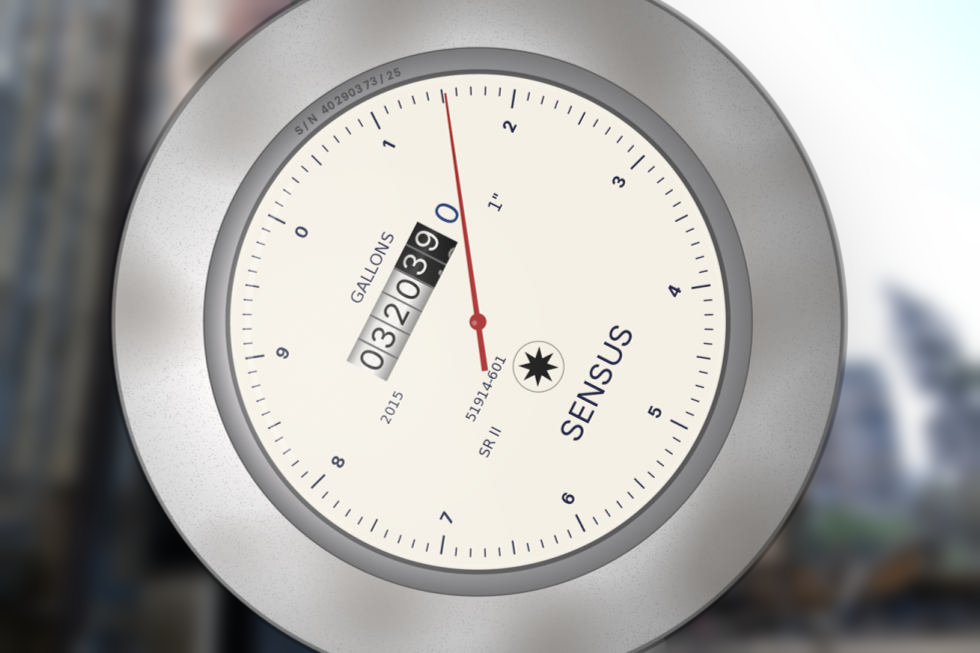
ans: {"value": 320391.5, "unit": "gal"}
